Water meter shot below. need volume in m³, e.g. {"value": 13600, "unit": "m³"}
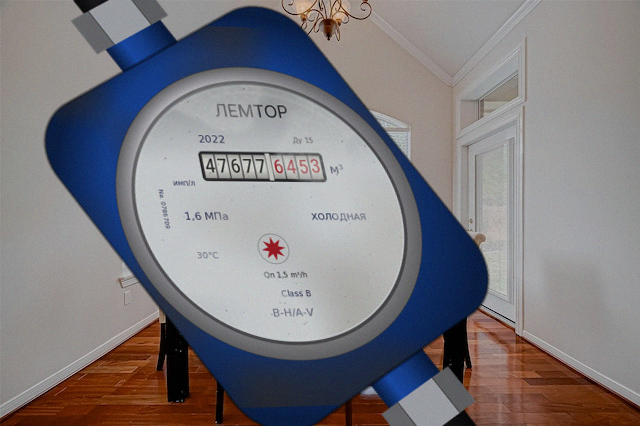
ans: {"value": 47677.6453, "unit": "m³"}
